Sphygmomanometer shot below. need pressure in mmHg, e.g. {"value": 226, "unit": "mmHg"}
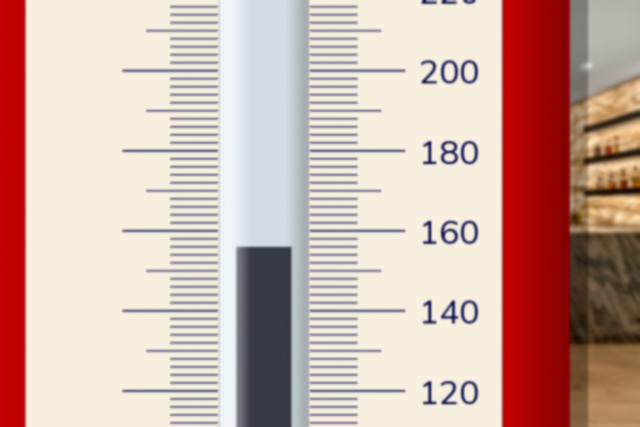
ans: {"value": 156, "unit": "mmHg"}
